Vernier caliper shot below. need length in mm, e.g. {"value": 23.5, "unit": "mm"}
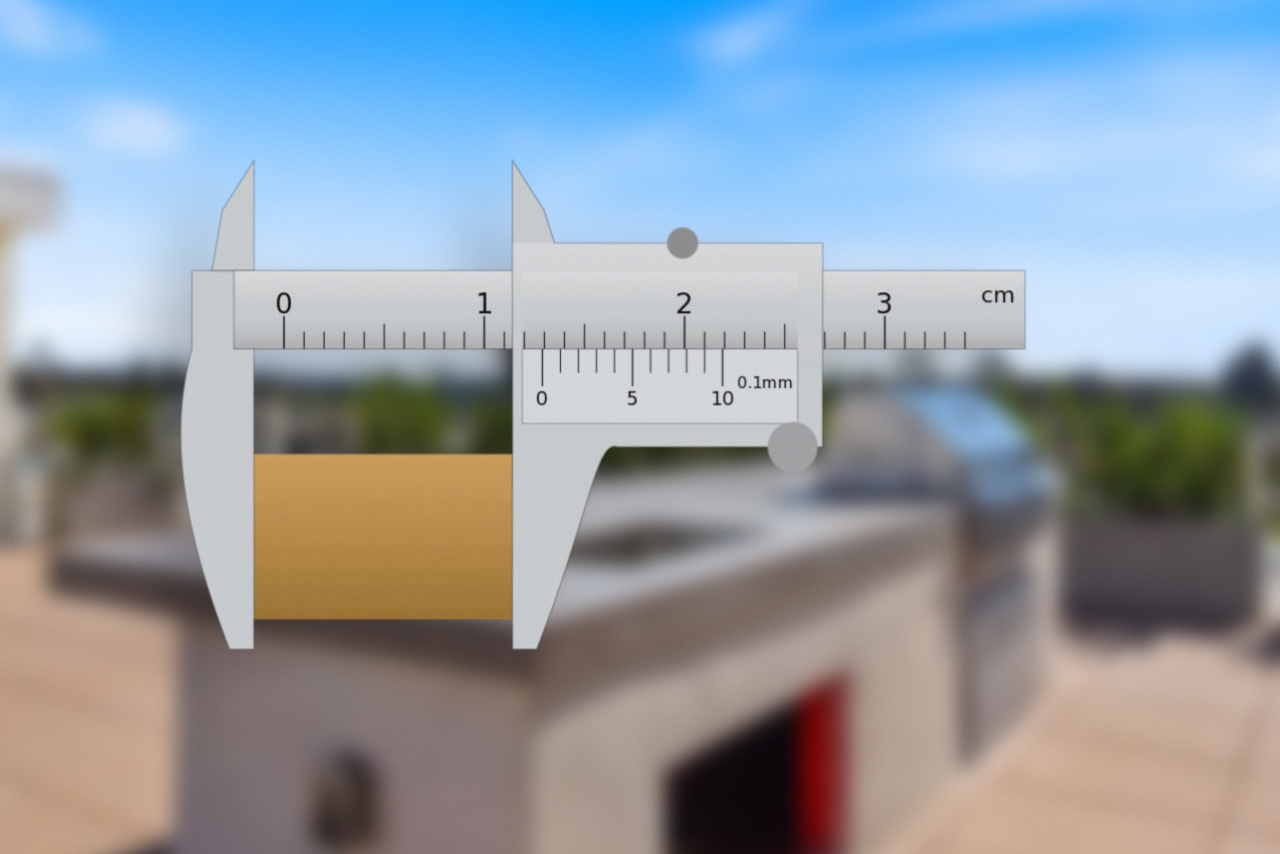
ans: {"value": 12.9, "unit": "mm"}
